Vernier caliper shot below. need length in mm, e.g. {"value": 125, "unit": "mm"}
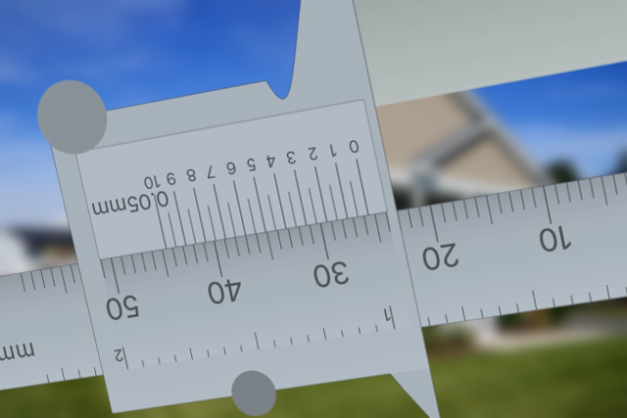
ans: {"value": 25.6, "unit": "mm"}
